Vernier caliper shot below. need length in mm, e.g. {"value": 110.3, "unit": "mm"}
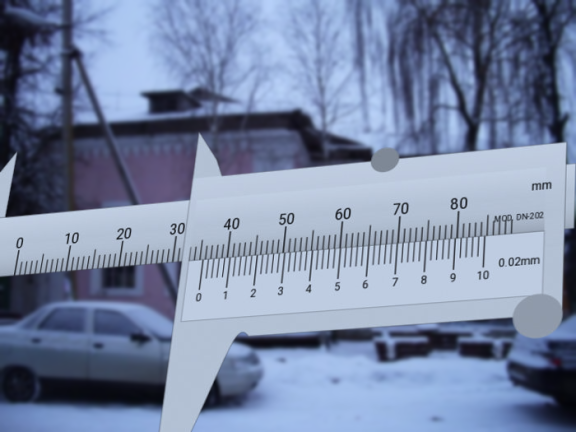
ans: {"value": 35.6, "unit": "mm"}
